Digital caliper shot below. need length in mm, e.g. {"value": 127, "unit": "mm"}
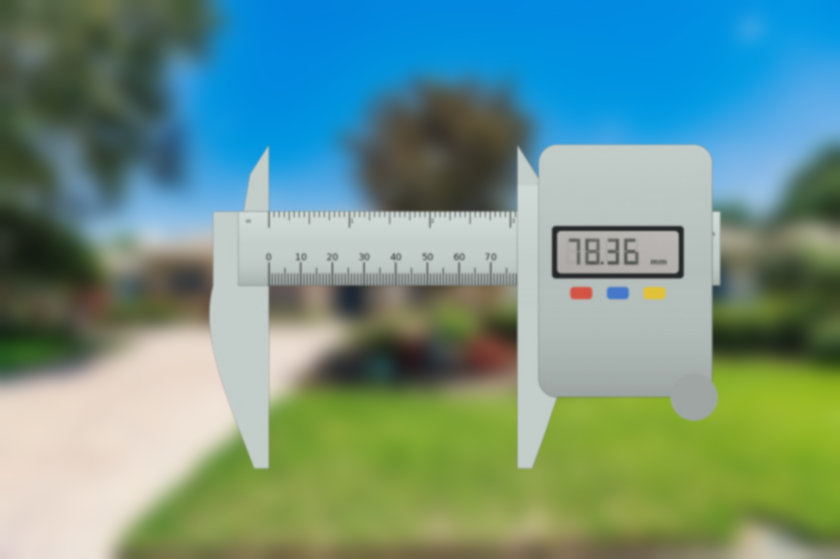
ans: {"value": 78.36, "unit": "mm"}
